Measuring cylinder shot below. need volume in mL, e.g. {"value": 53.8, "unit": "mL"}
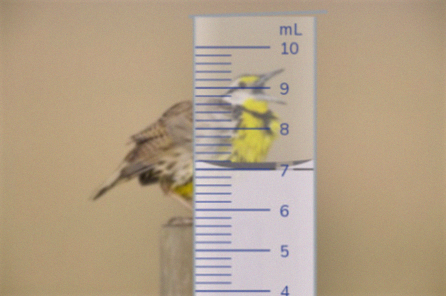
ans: {"value": 7, "unit": "mL"}
